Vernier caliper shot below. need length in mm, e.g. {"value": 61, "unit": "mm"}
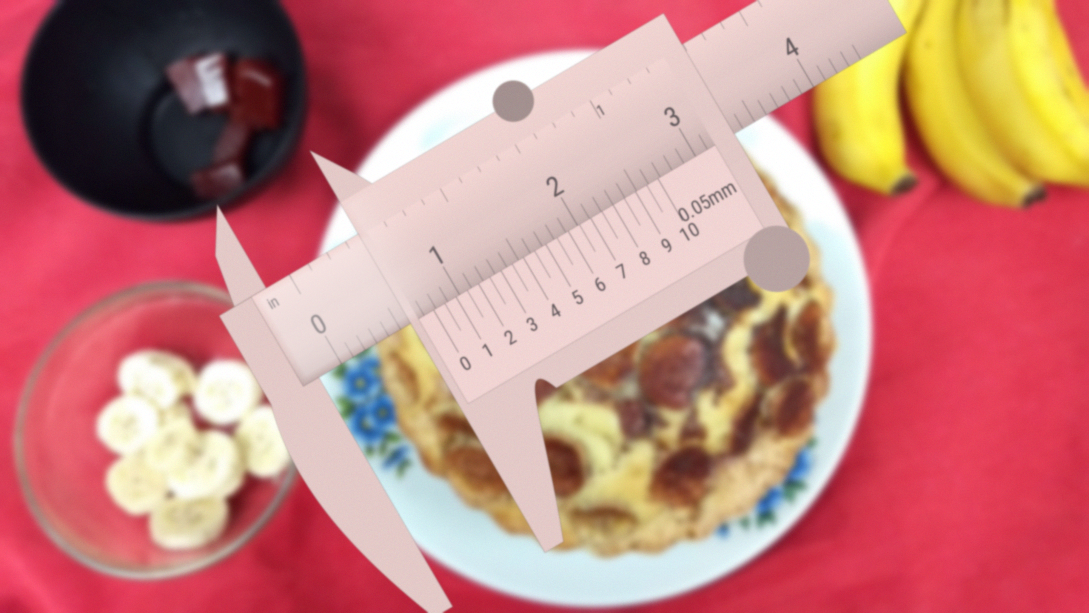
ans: {"value": 7.8, "unit": "mm"}
